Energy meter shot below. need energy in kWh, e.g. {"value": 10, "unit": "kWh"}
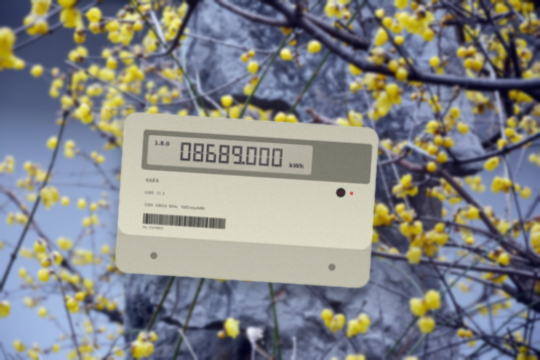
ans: {"value": 8689.000, "unit": "kWh"}
